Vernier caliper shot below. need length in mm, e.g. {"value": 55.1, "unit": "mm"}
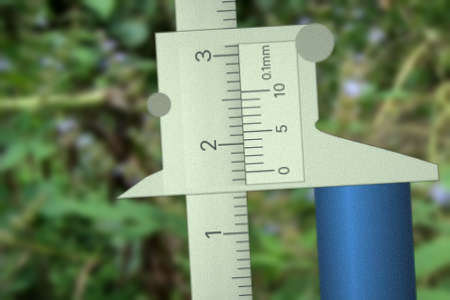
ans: {"value": 16.8, "unit": "mm"}
